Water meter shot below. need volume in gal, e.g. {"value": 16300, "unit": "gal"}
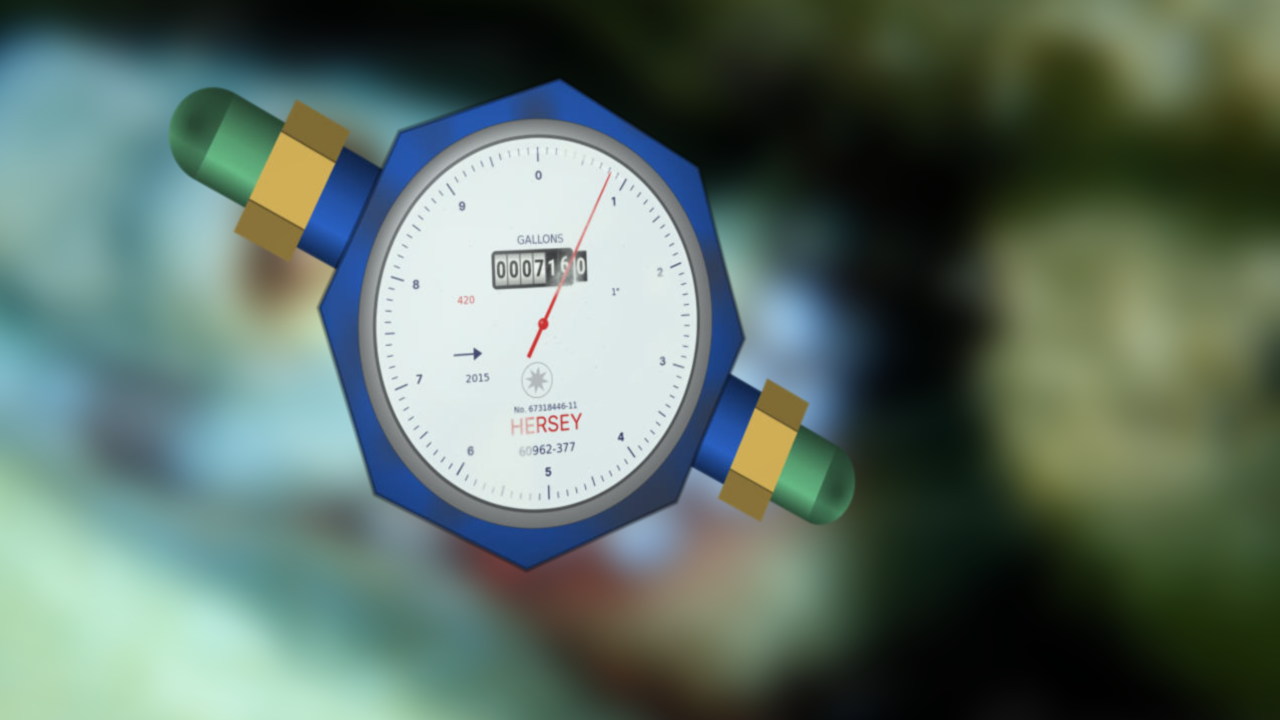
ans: {"value": 7160.8, "unit": "gal"}
